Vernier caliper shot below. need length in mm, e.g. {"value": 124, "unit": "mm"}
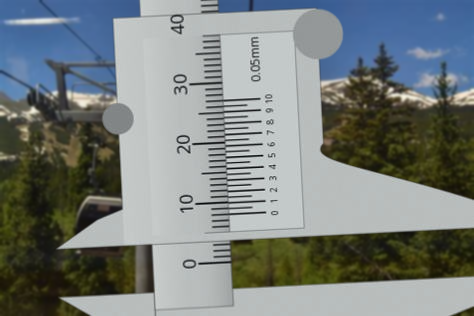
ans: {"value": 8.0, "unit": "mm"}
